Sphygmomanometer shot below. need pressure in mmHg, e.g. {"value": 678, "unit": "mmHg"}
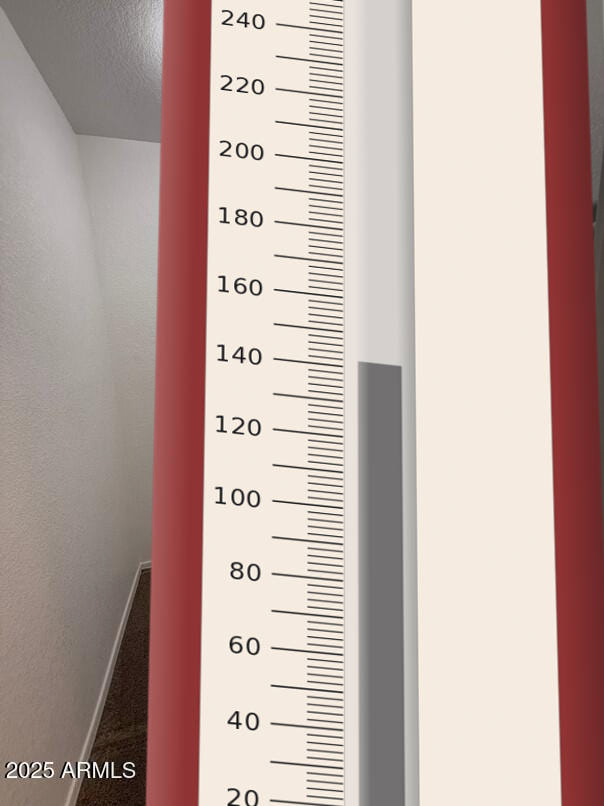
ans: {"value": 142, "unit": "mmHg"}
